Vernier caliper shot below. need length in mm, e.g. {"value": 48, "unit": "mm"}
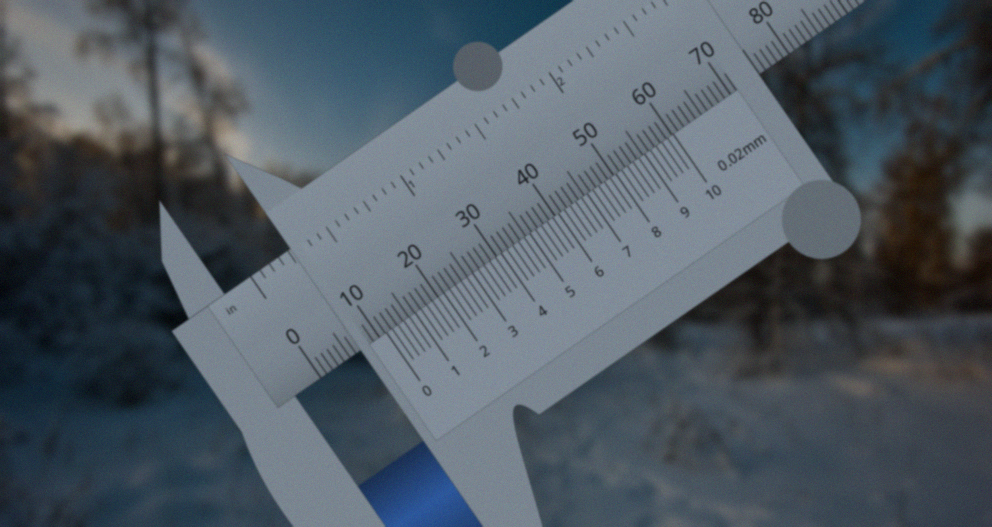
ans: {"value": 11.2, "unit": "mm"}
